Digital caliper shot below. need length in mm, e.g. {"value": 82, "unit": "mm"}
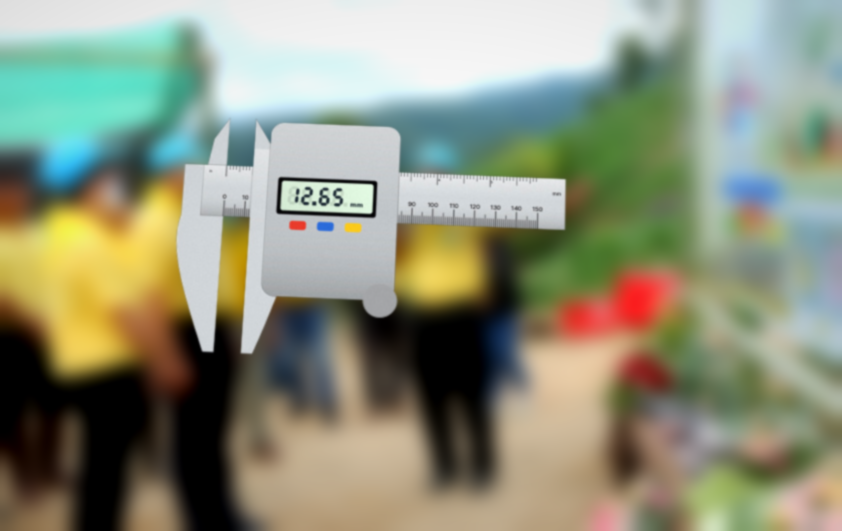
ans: {"value": 12.65, "unit": "mm"}
